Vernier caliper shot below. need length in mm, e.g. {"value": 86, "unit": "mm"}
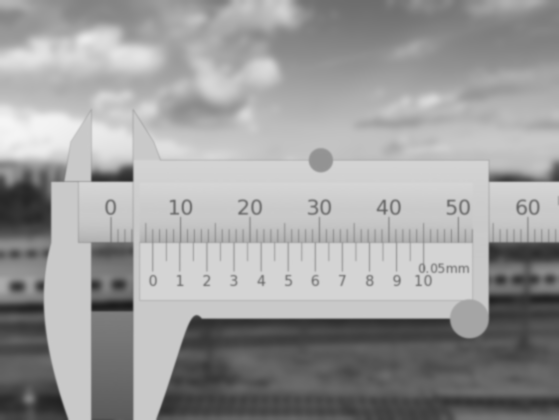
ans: {"value": 6.0, "unit": "mm"}
